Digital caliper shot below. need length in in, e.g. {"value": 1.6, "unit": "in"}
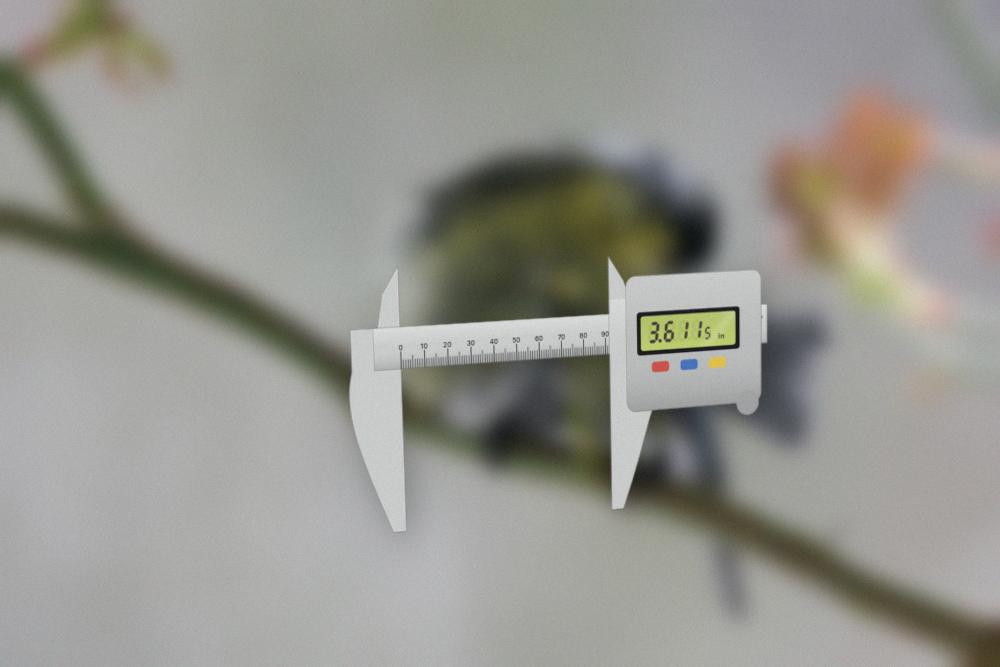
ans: {"value": 3.6115, "unit": "in"}
